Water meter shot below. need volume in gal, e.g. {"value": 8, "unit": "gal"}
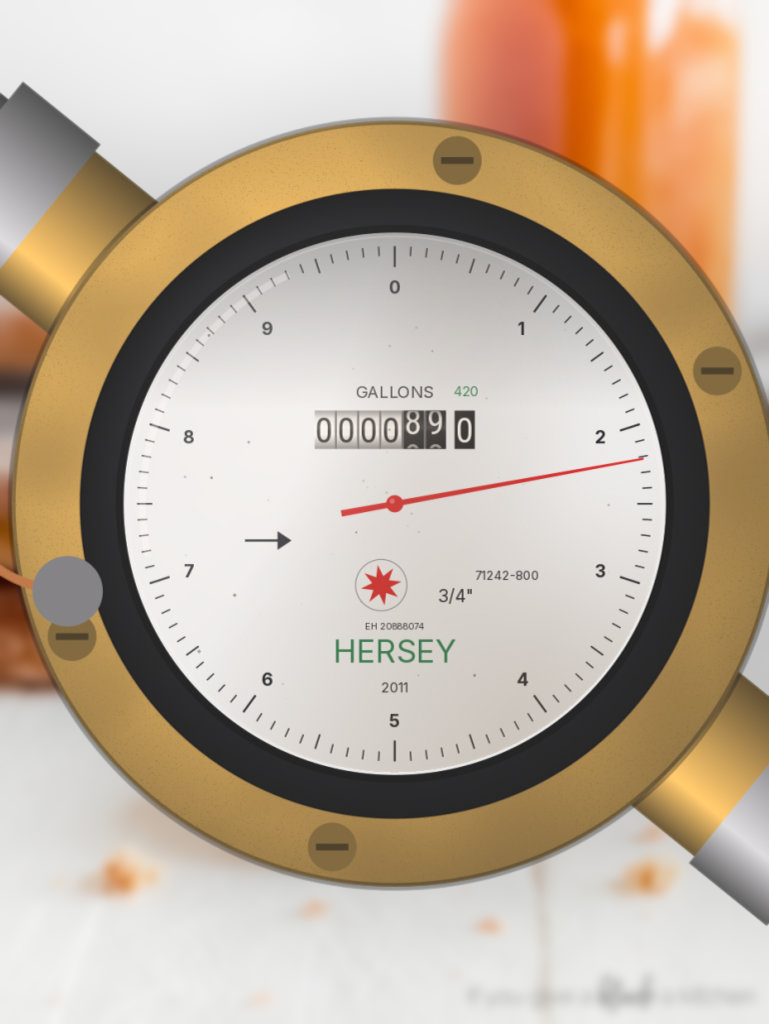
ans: {"value": 892.2, "unit": "gal"}
